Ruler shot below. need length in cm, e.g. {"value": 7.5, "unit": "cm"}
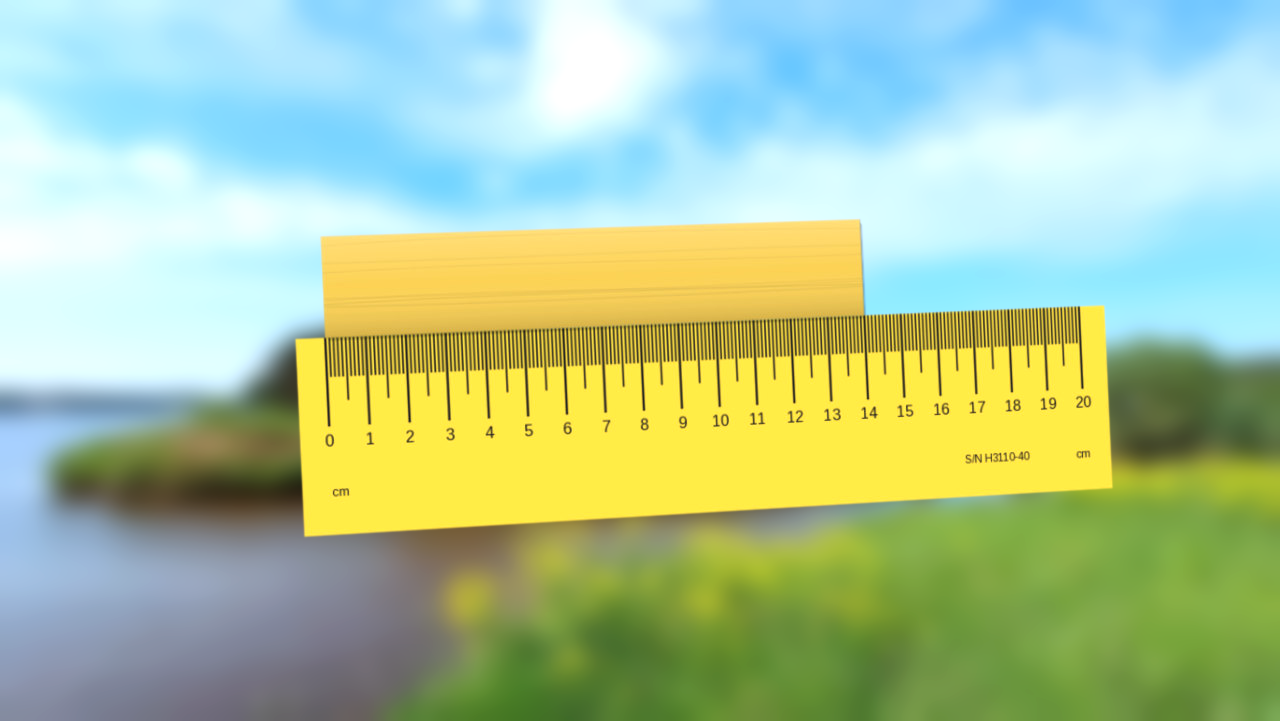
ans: {"value": 14, "unit": "cm"}
